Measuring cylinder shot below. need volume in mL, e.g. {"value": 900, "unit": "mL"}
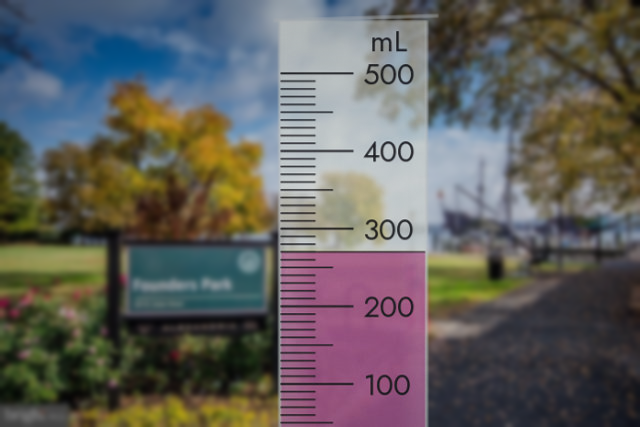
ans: {"value": 270, "unit": "mL"}
